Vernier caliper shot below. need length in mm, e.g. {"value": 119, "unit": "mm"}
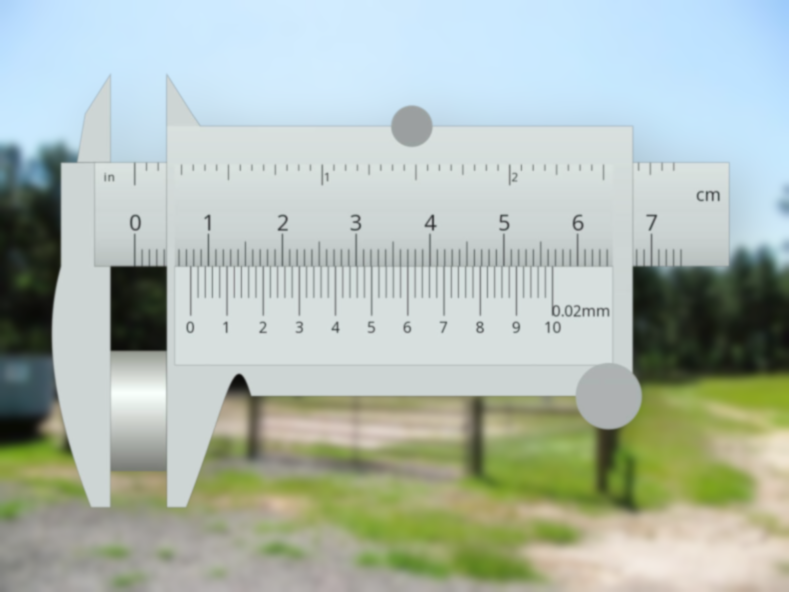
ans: {"value": 7.6, "unit": "mm"}
